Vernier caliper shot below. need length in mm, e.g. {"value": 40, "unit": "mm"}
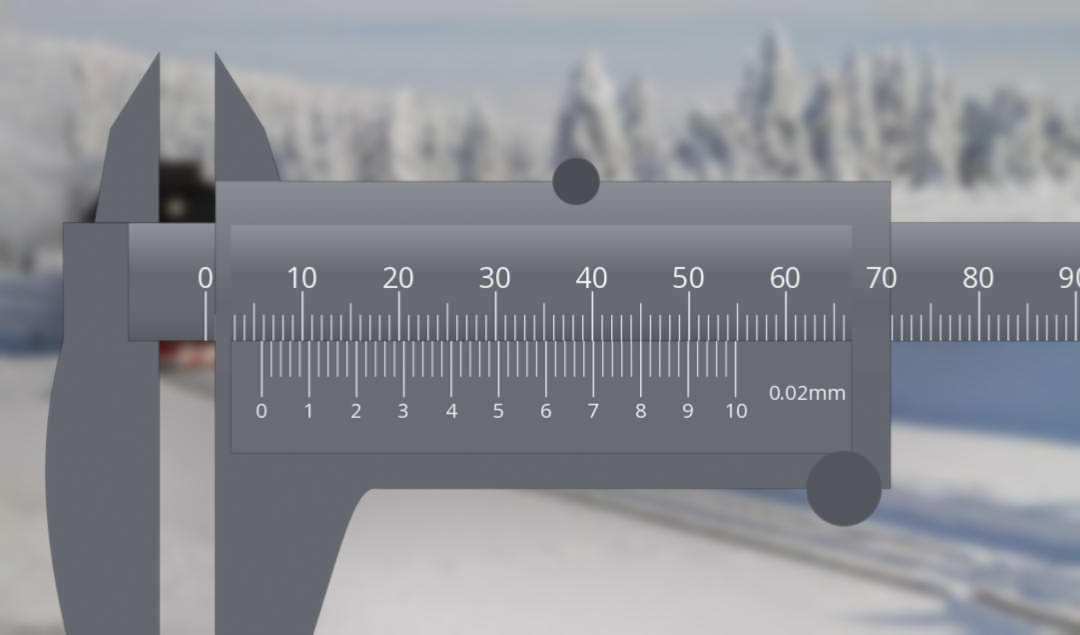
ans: {"value": 5.8, "unit": "mm"}
